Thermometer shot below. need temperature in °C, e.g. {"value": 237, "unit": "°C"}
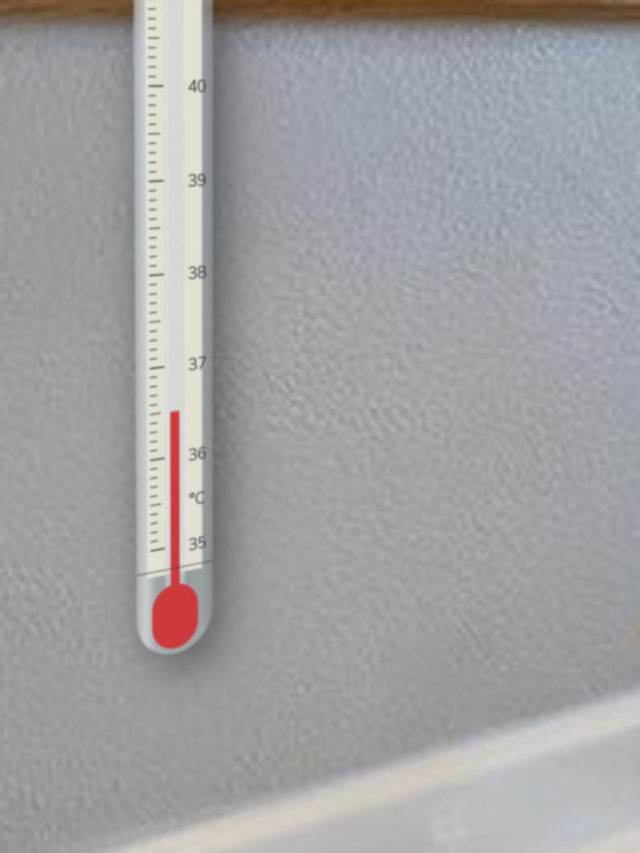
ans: {"value": 36.5, "unit": "°C"}
